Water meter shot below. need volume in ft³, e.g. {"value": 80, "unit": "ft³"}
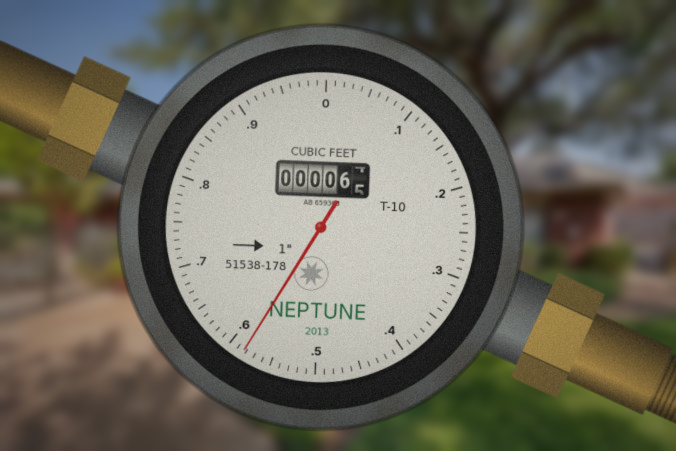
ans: {"value": 64.58, "unit": "ft³"}
